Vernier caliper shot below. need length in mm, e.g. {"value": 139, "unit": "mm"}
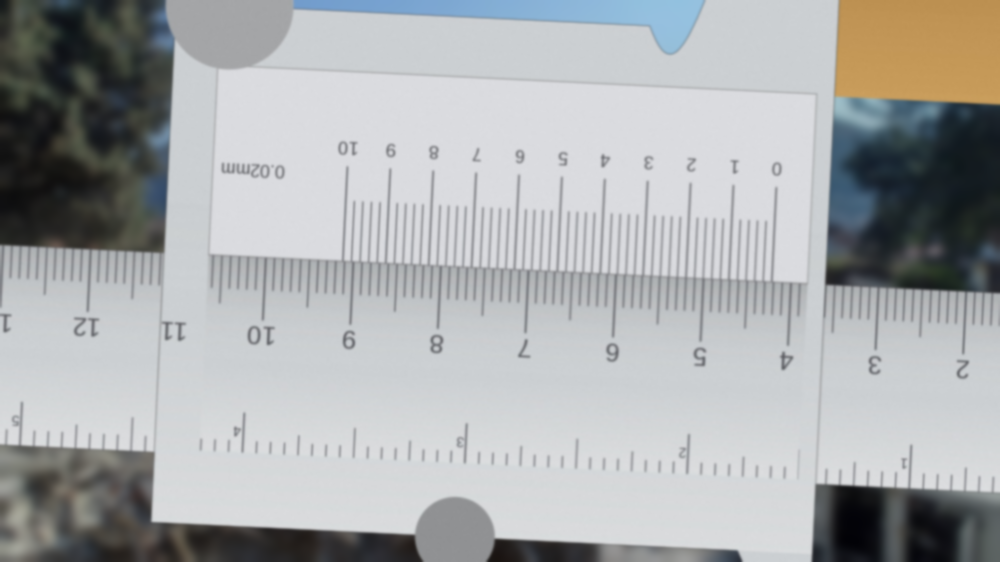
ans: {"value": 42.2, "unit": "mm"}
